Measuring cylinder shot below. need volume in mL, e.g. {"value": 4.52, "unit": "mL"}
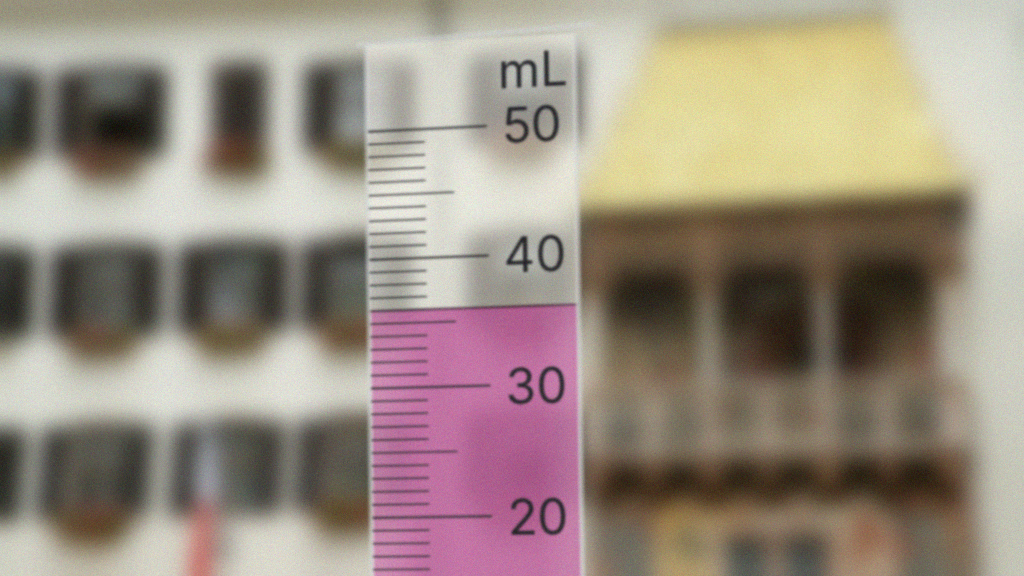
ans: {"value": 36, "unit": "mL"}
